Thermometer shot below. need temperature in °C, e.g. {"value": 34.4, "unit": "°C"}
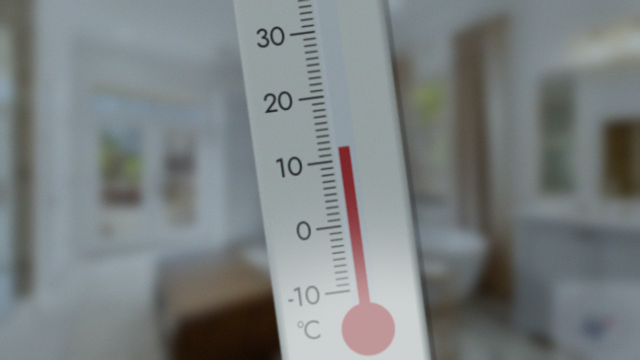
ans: {"value": 12, "unit": "°C"}
